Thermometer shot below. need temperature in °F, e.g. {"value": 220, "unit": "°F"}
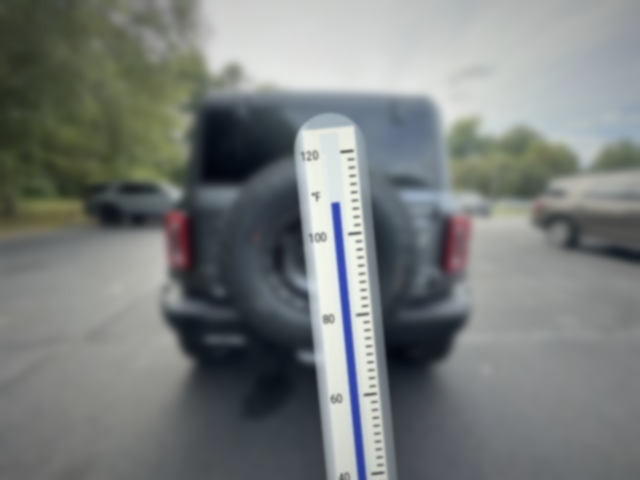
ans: {"value": 108, "unit": "°F"}
